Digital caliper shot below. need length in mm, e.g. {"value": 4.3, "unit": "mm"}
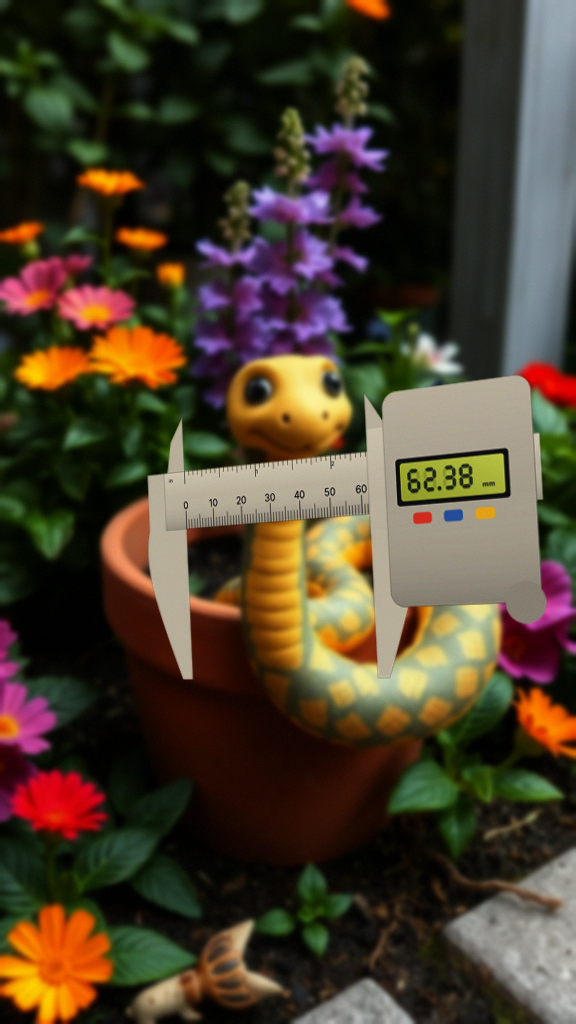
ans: {"value": 62.38, "unit": "mm"}
